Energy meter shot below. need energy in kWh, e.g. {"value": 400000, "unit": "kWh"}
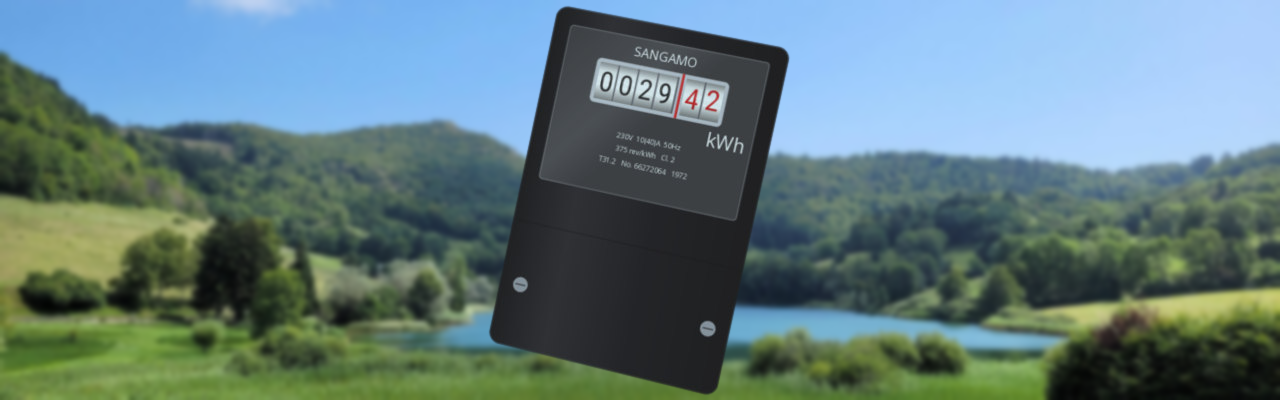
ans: {"value": 29.42, "unit": "kWh"}
